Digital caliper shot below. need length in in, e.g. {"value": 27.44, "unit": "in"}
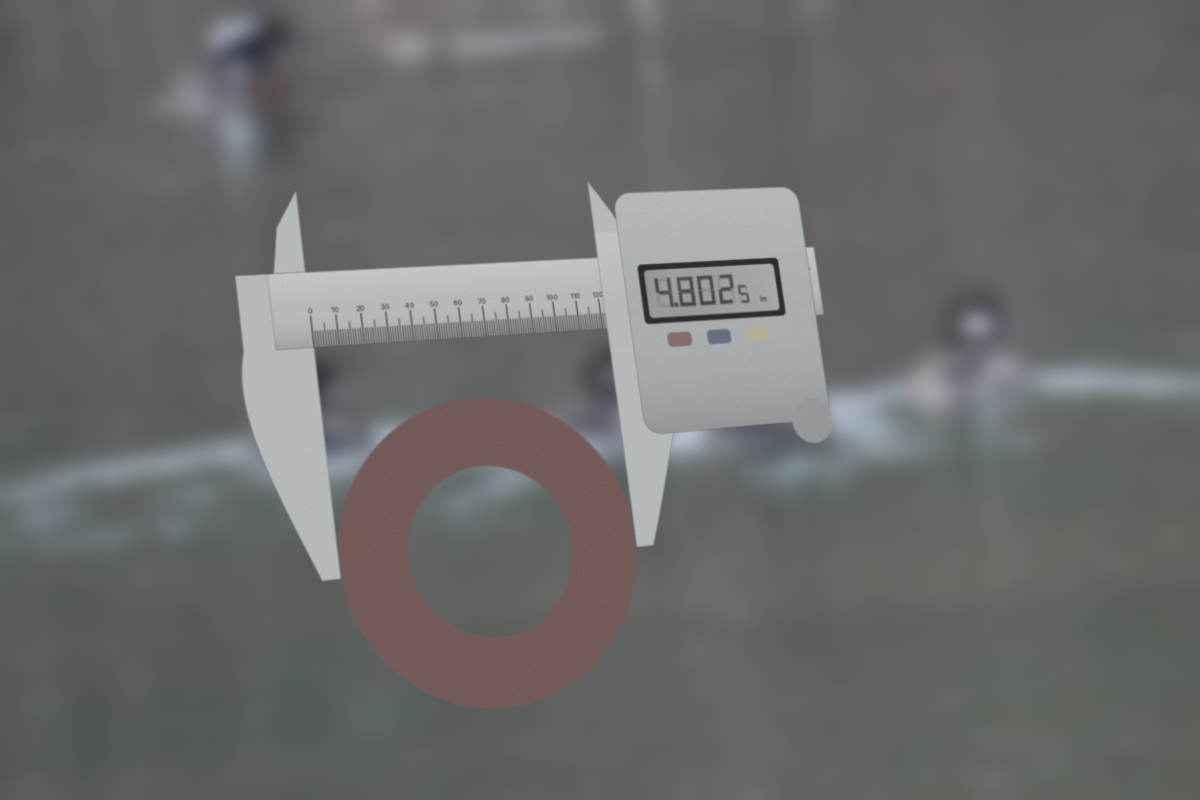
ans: {"value": 4.8025, "unit": "in"}
